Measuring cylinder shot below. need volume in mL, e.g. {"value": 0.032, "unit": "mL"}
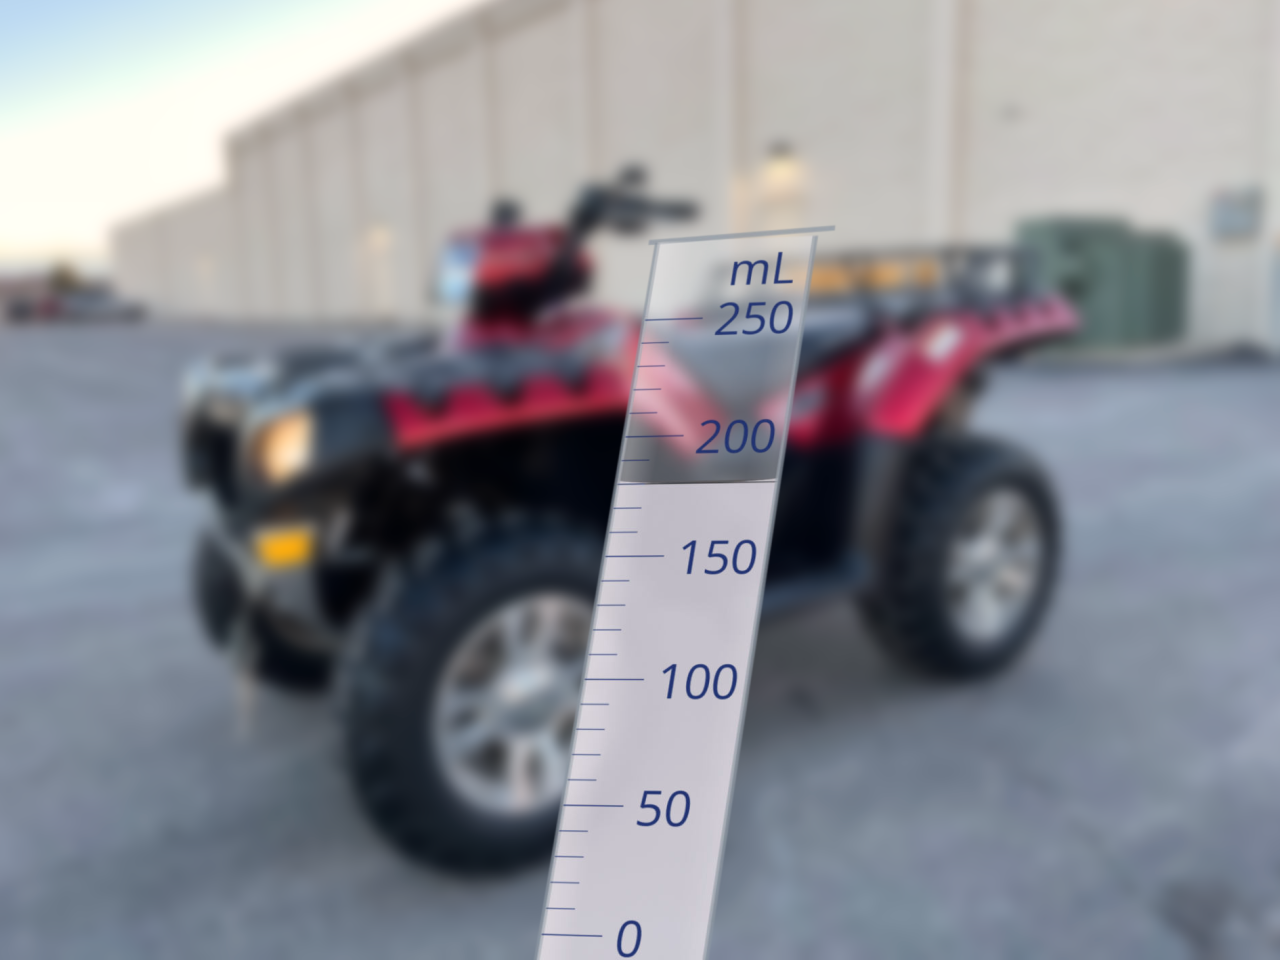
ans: {"value": 180, "unit": "mL"}
